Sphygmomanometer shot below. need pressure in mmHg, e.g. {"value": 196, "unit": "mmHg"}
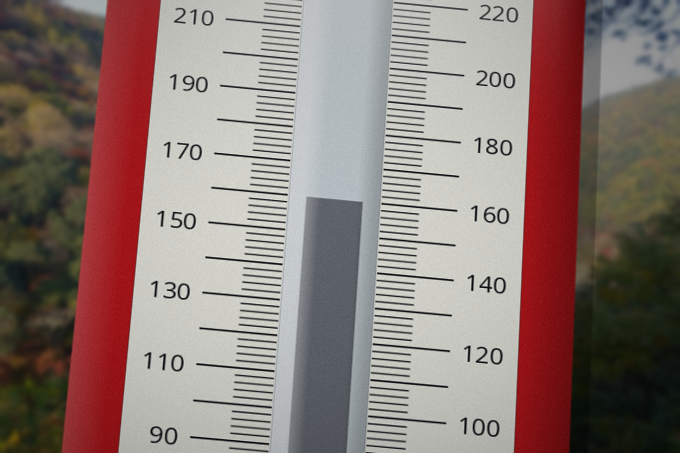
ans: {"value": 160, "unit": "mmHg"}
